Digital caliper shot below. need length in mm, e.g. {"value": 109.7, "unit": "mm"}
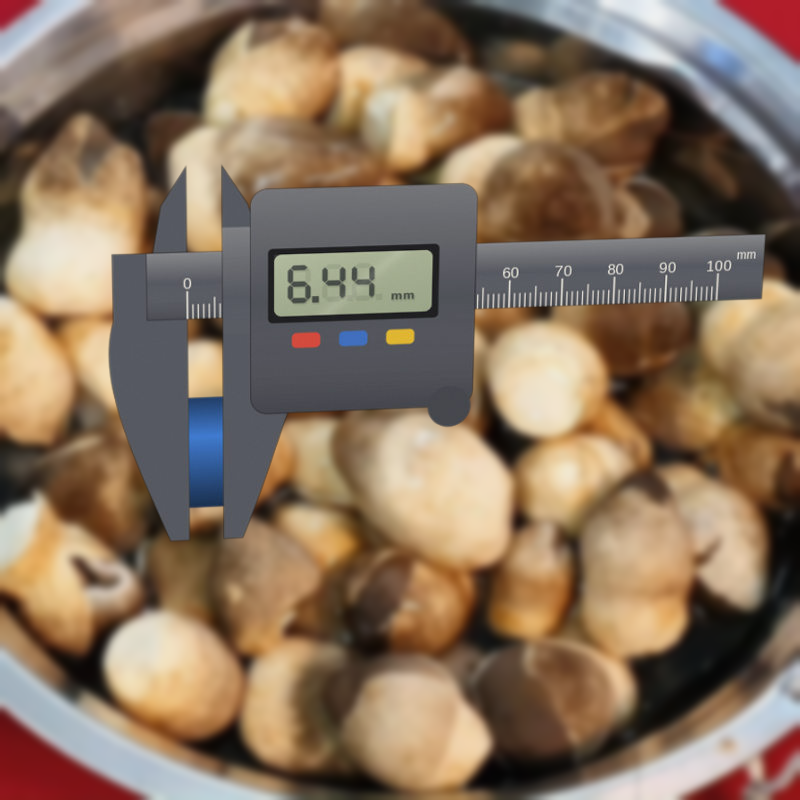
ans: {"value": 6.44, "unit": "mm"}
